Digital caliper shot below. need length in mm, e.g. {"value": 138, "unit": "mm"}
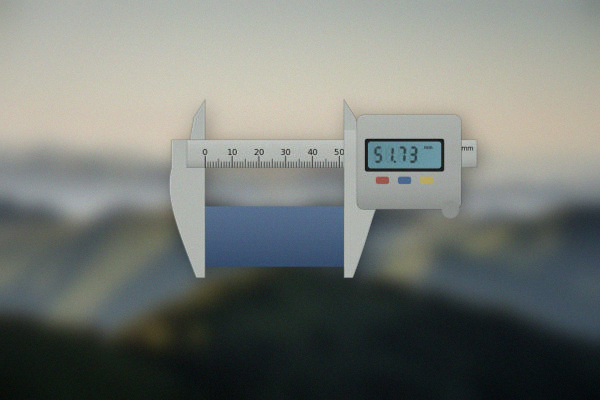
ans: {"value": 51.73, "unit": "mm"}
